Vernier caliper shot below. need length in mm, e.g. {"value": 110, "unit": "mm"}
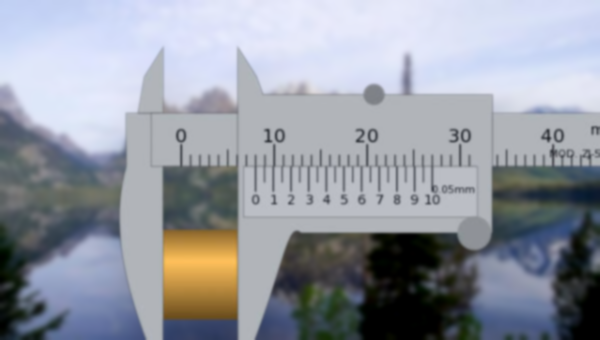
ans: {"value": 8.0, "unit": "mm"}
